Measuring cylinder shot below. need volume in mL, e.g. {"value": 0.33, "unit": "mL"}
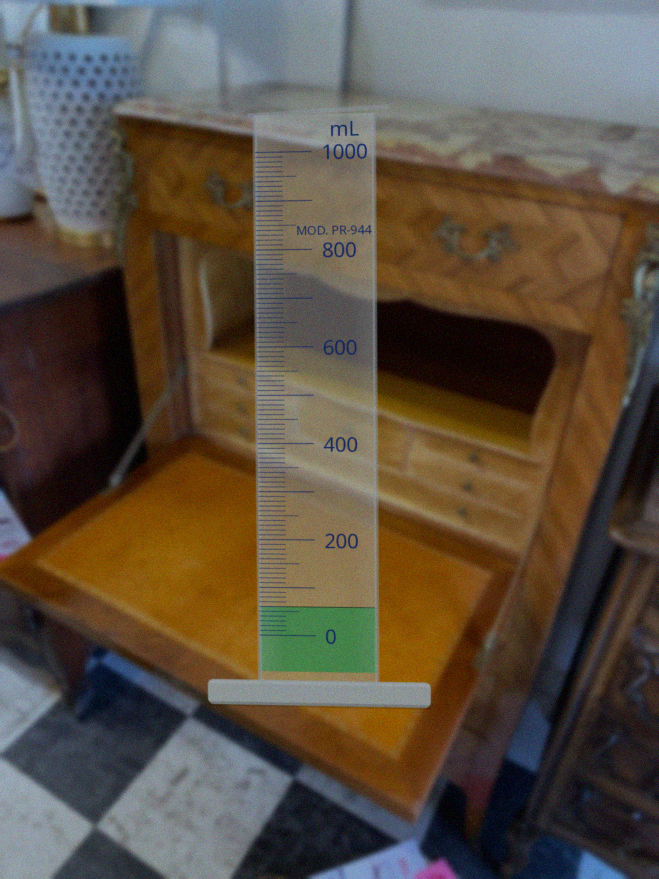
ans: {"value": 60, "unit": "mL"}
